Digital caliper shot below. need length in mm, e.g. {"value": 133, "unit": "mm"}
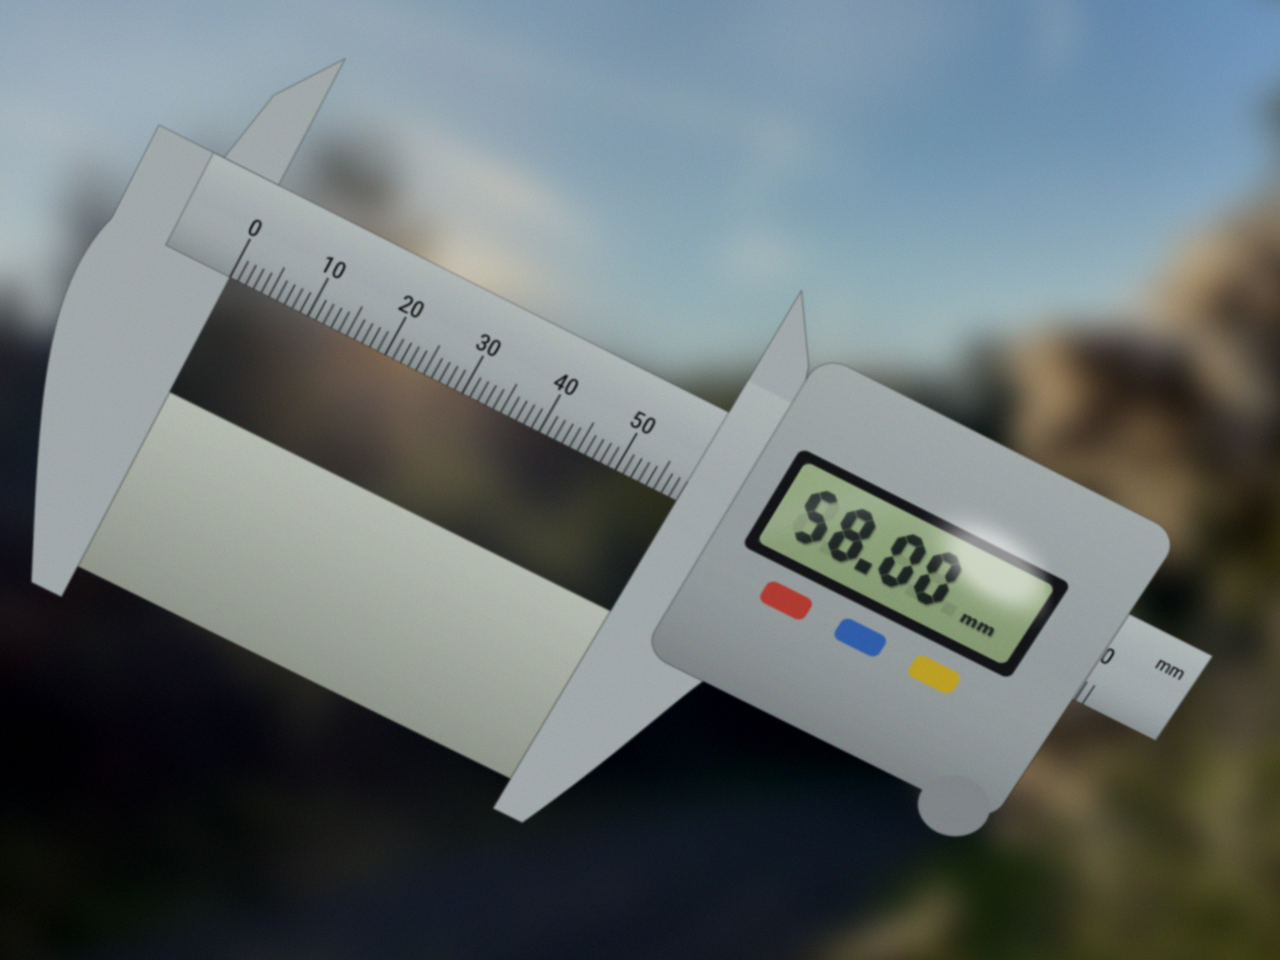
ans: {"value": 58.00, "unit": "mm"}
